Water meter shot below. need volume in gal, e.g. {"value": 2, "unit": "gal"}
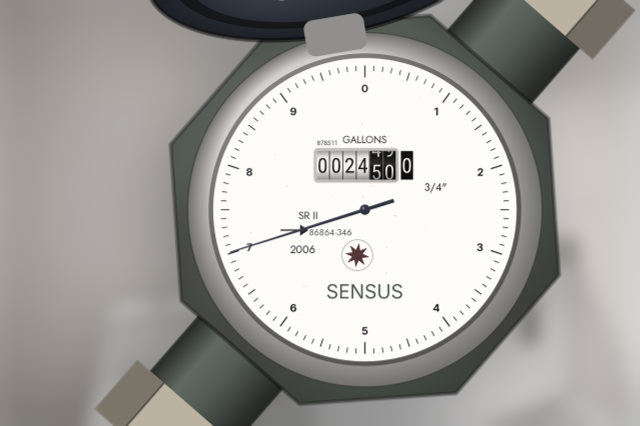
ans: {"value": 24497.0, "unit": "gal"}
